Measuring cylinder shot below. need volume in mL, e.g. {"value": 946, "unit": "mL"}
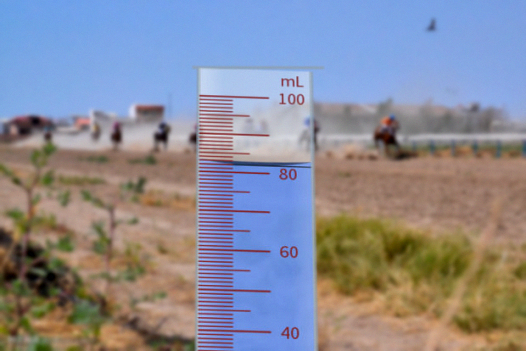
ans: {"value": 82, "unit": "mL"}
